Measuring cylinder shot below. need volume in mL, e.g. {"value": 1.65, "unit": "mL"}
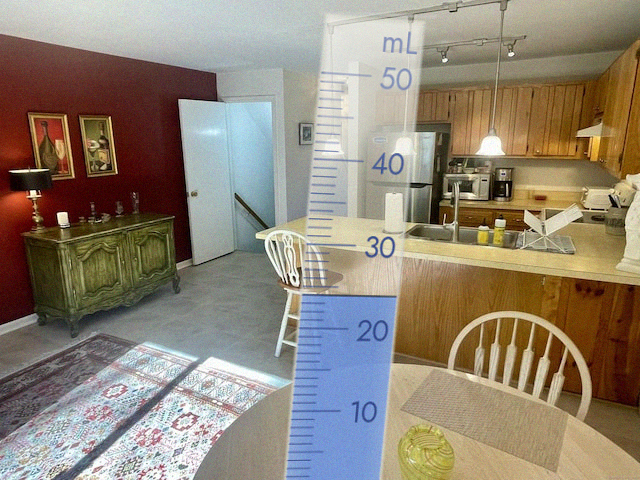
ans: {"value": 24, "unit": "mL"}
